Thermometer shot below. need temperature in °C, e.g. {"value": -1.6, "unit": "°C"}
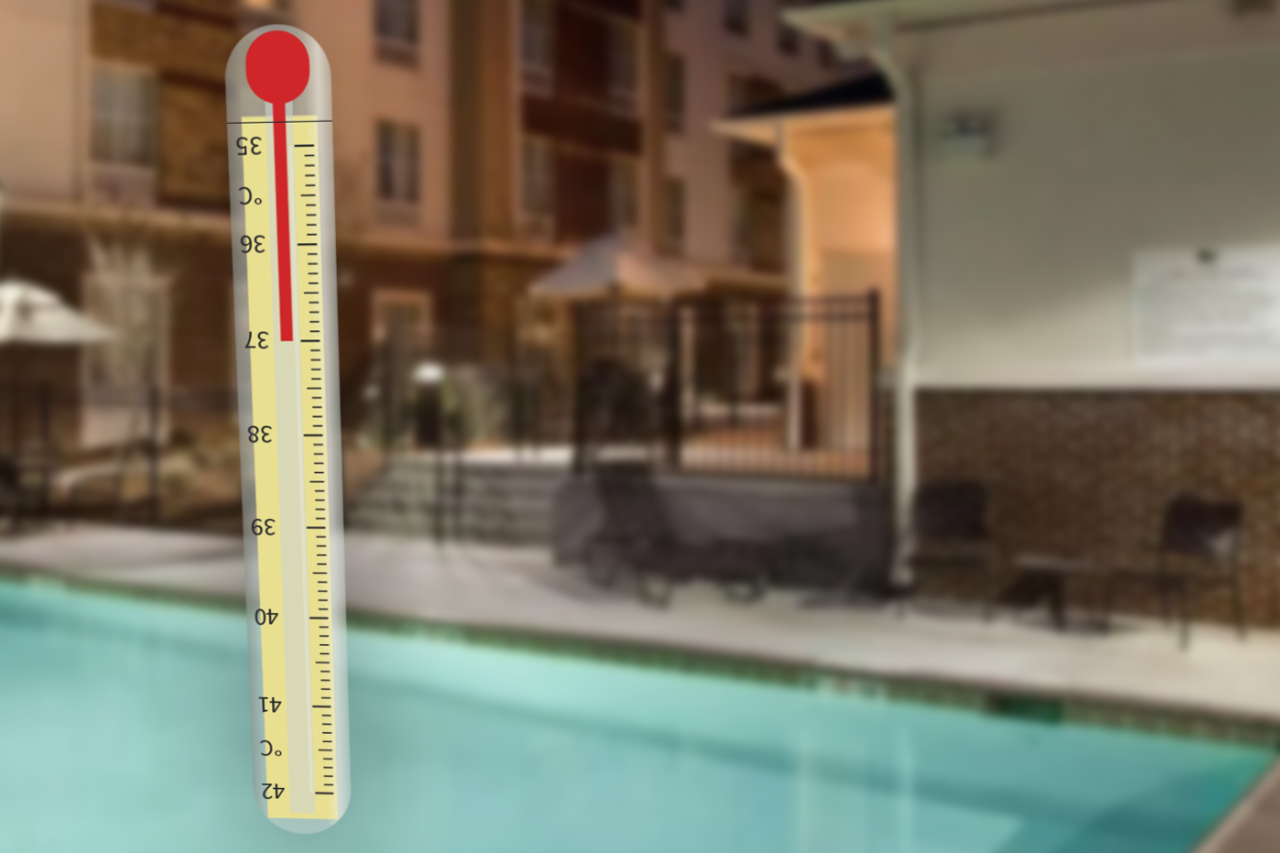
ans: {"value": 37, "unit": "°C"}
